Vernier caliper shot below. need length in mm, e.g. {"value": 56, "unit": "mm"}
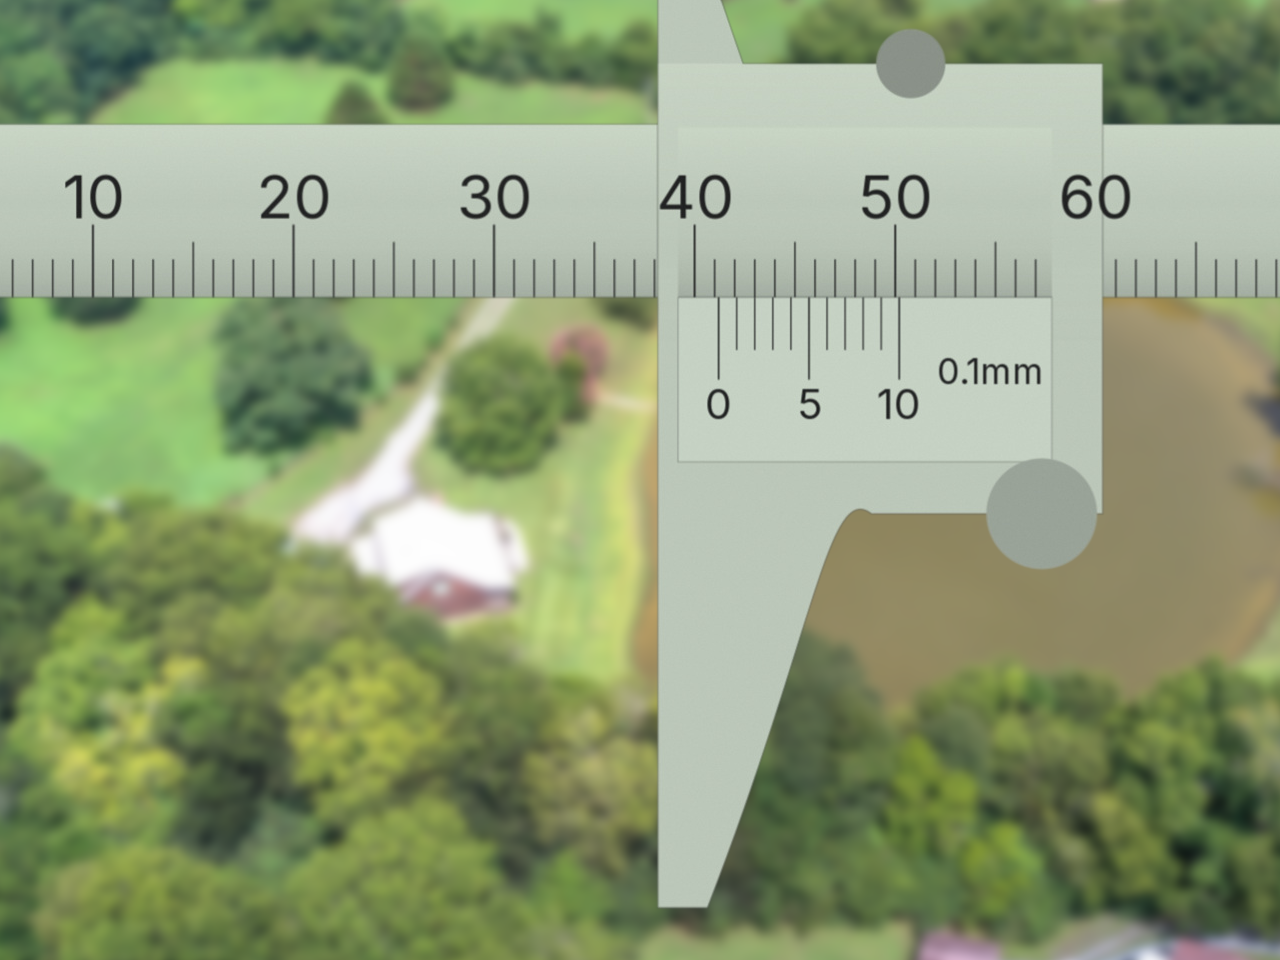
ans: {"value": 41.2, "unit": "mm"}
